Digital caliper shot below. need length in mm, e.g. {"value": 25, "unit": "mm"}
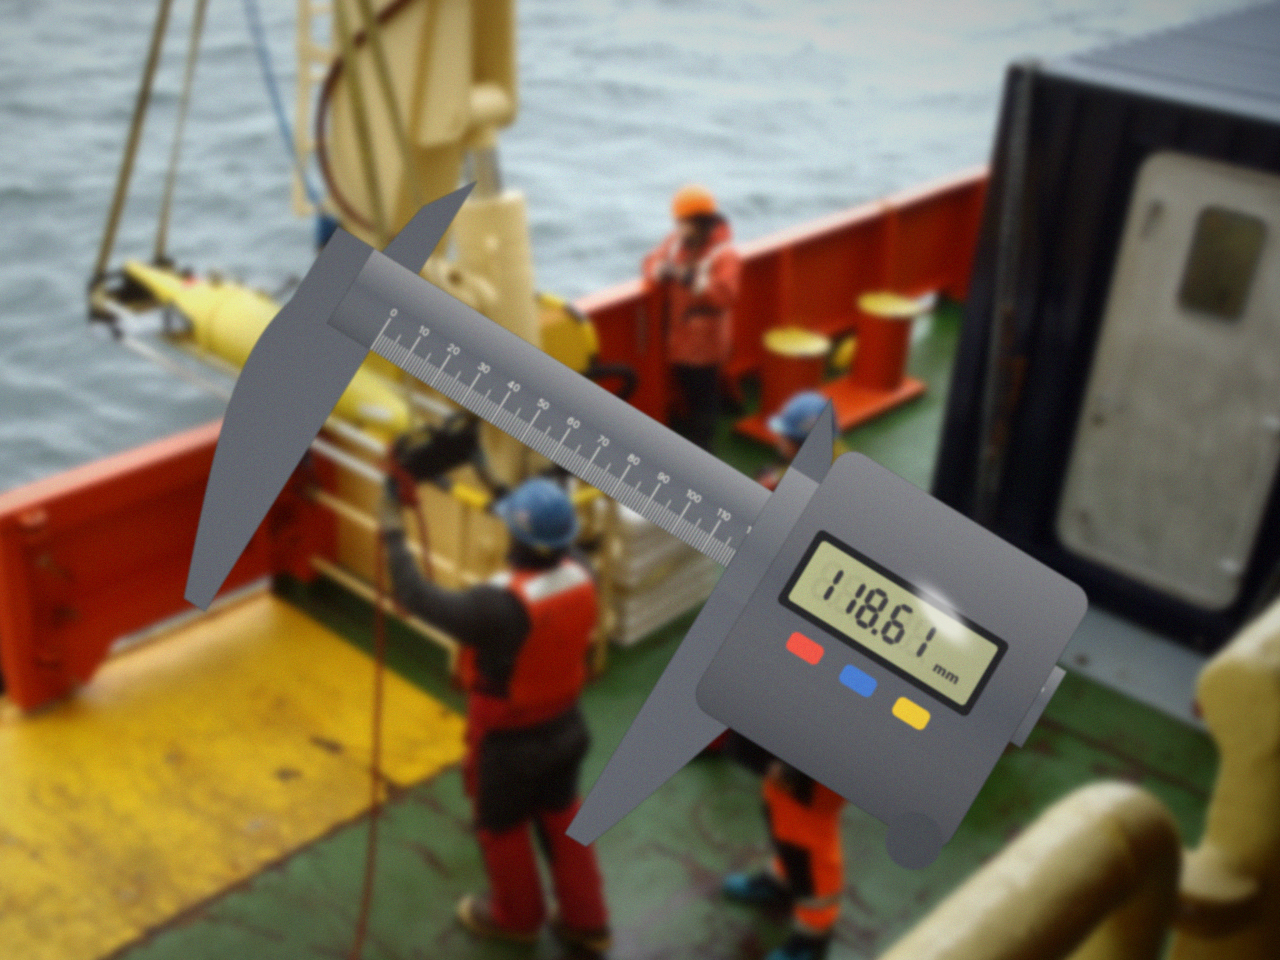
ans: {"value": 118.61, "unit": "mm"}
